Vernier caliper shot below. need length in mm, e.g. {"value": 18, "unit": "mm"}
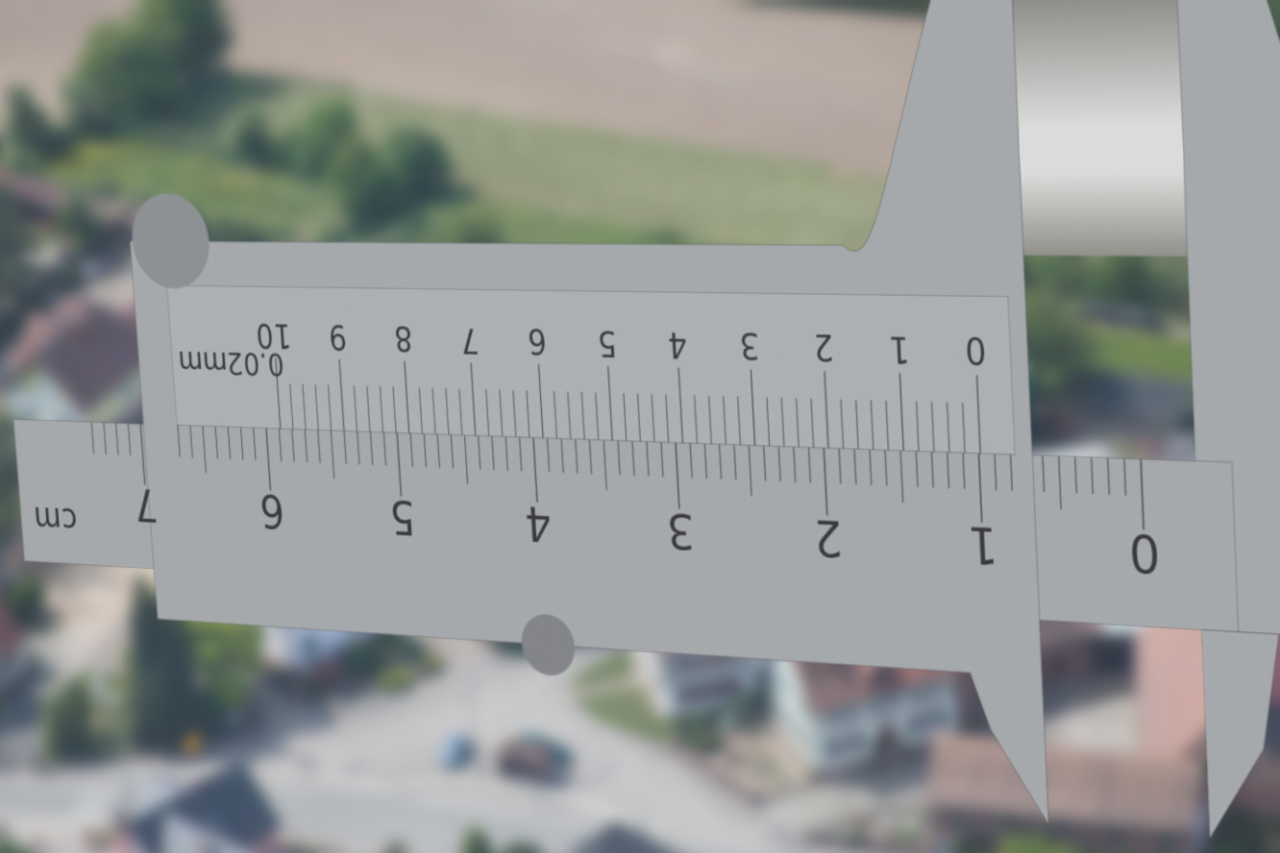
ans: {"value": 9.9, "unit": "mm"}
